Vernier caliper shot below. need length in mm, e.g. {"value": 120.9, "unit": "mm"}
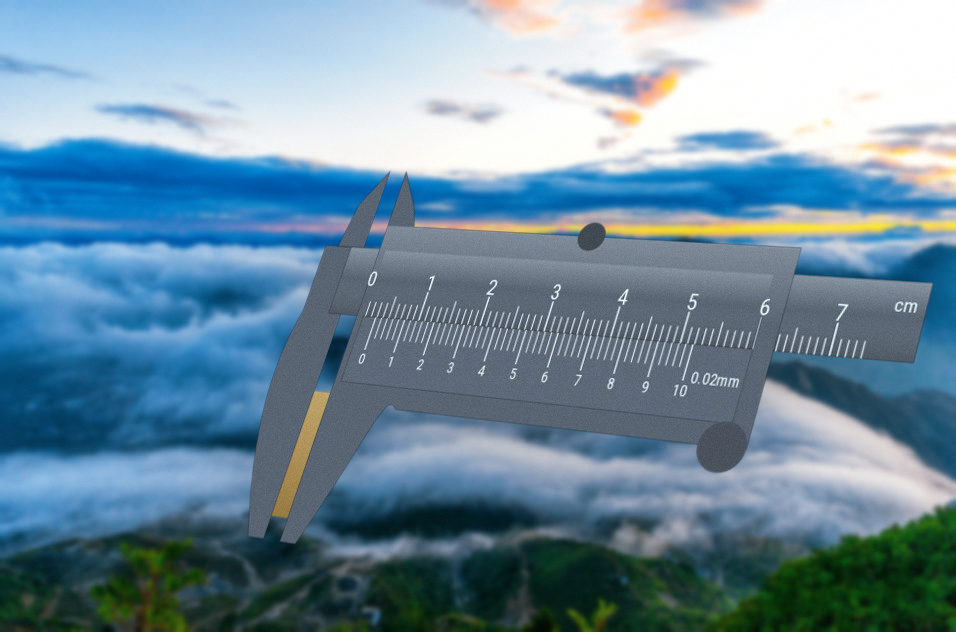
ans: {"value": 2.8, "unit": "mm"}
